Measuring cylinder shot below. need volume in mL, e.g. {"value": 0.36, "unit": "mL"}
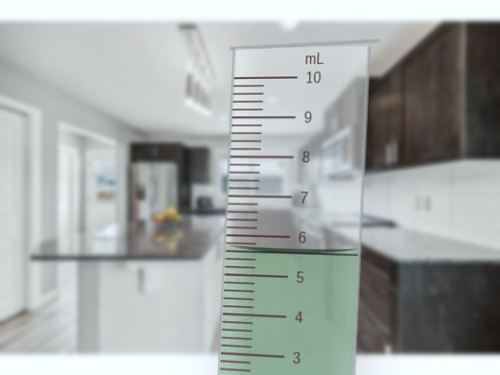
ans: {"value": 5.6, "unit": "mL"}
